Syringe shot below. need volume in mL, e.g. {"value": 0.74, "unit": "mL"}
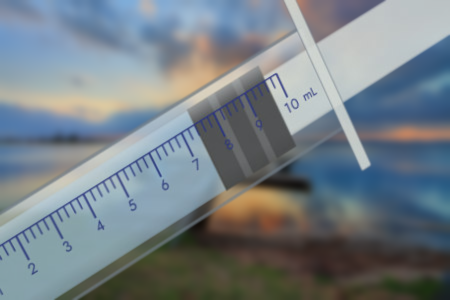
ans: {"value": 7.4, "unit": "mL"}
